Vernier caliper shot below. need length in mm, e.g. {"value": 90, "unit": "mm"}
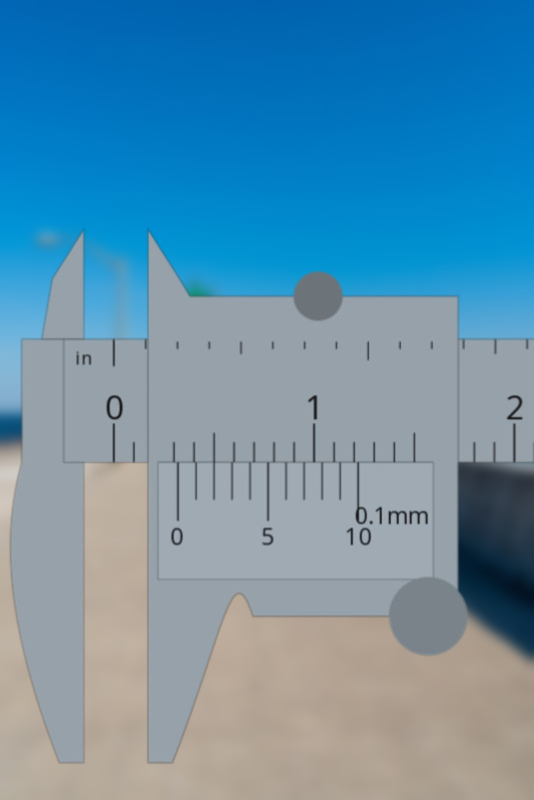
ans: {"value": 3.2, "unit": "mm"}
